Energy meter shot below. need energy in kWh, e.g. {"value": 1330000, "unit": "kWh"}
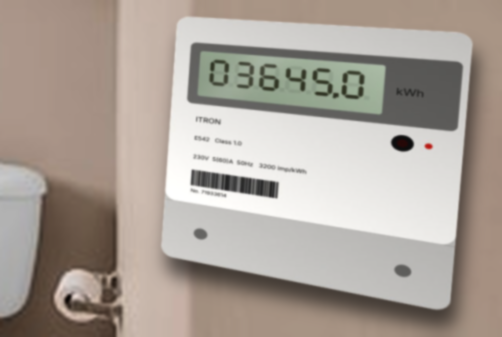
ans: {"value": 3645.0, "unit": "kWh"}
